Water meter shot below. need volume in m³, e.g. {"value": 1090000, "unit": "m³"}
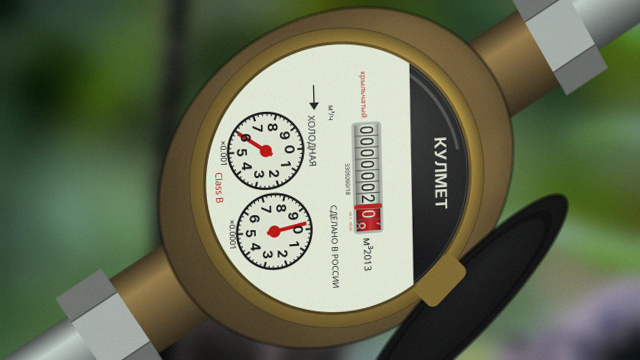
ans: {"value": 2.0759, "unit": "m³"}
